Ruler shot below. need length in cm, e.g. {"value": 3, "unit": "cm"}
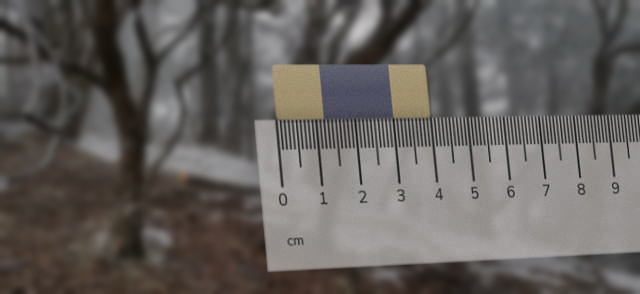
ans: {"value": 4, "unit": "cm"}
